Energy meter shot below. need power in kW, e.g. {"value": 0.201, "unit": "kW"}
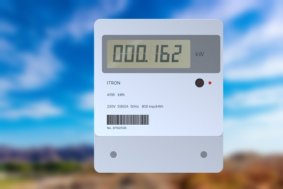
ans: {"value": 0.162, "unit": "kW"}
